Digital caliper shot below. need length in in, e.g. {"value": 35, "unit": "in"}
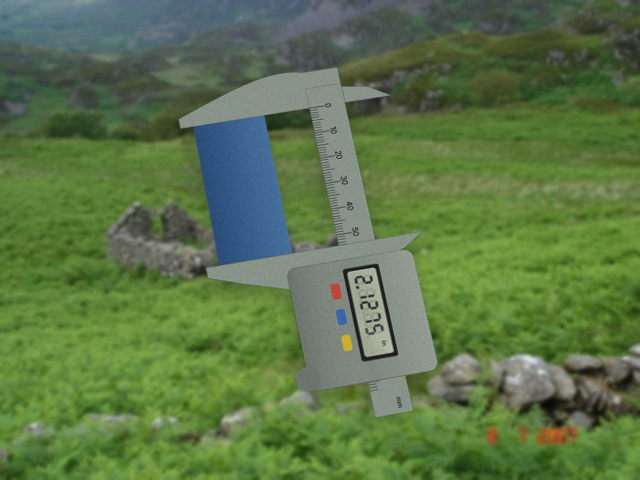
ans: {"value": 2.1275, "unit": "in"}
